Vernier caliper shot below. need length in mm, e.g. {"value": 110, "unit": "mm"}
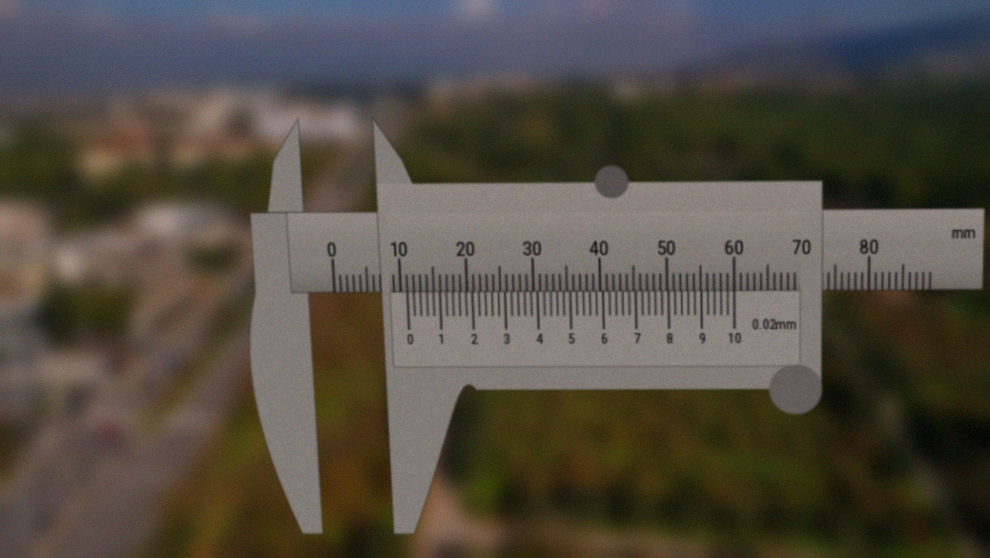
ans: {"value": 11.0, "unit": "mm"}
